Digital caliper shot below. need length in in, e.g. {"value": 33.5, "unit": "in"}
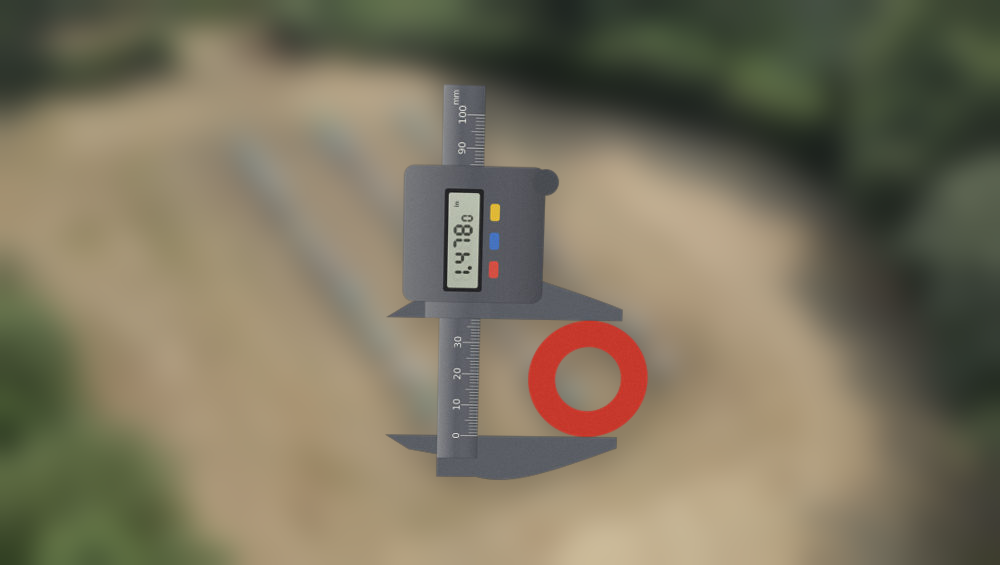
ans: {"value": 1.4780, "unit": "in"}
